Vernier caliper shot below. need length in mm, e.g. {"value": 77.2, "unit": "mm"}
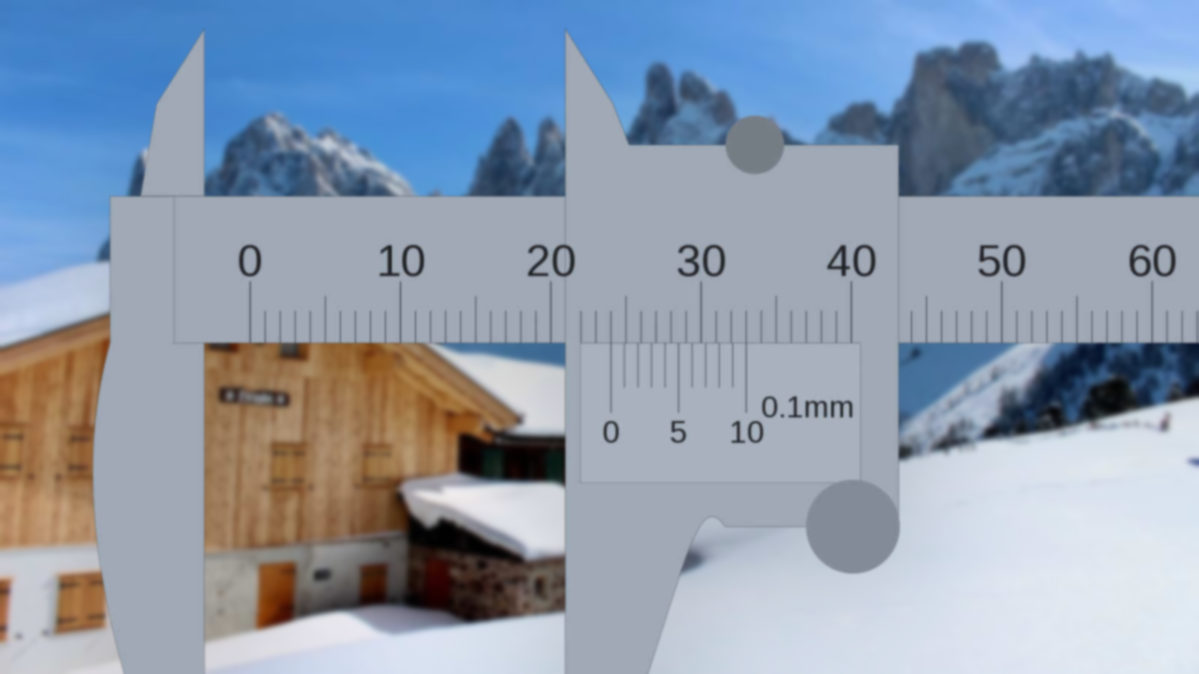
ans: {"value": 24.0, "unit": "mm"}
